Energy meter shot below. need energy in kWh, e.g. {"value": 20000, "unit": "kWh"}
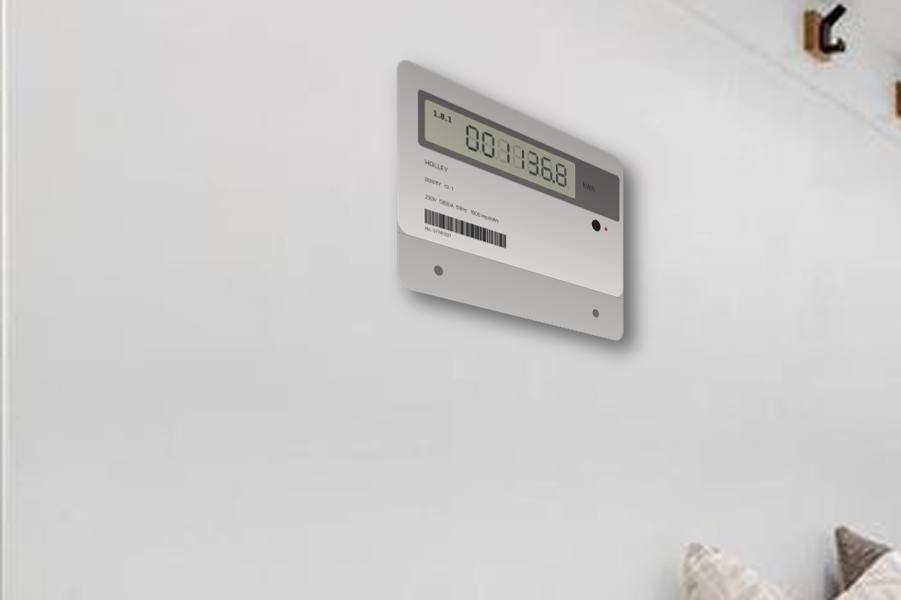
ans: {"value": 1136.8, "unit": "kWh"}
